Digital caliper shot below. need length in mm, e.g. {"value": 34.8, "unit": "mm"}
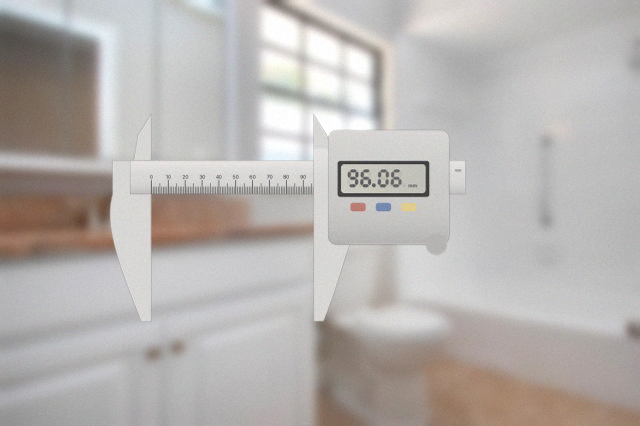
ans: {"value": 96.06, "unit": "mm"}
